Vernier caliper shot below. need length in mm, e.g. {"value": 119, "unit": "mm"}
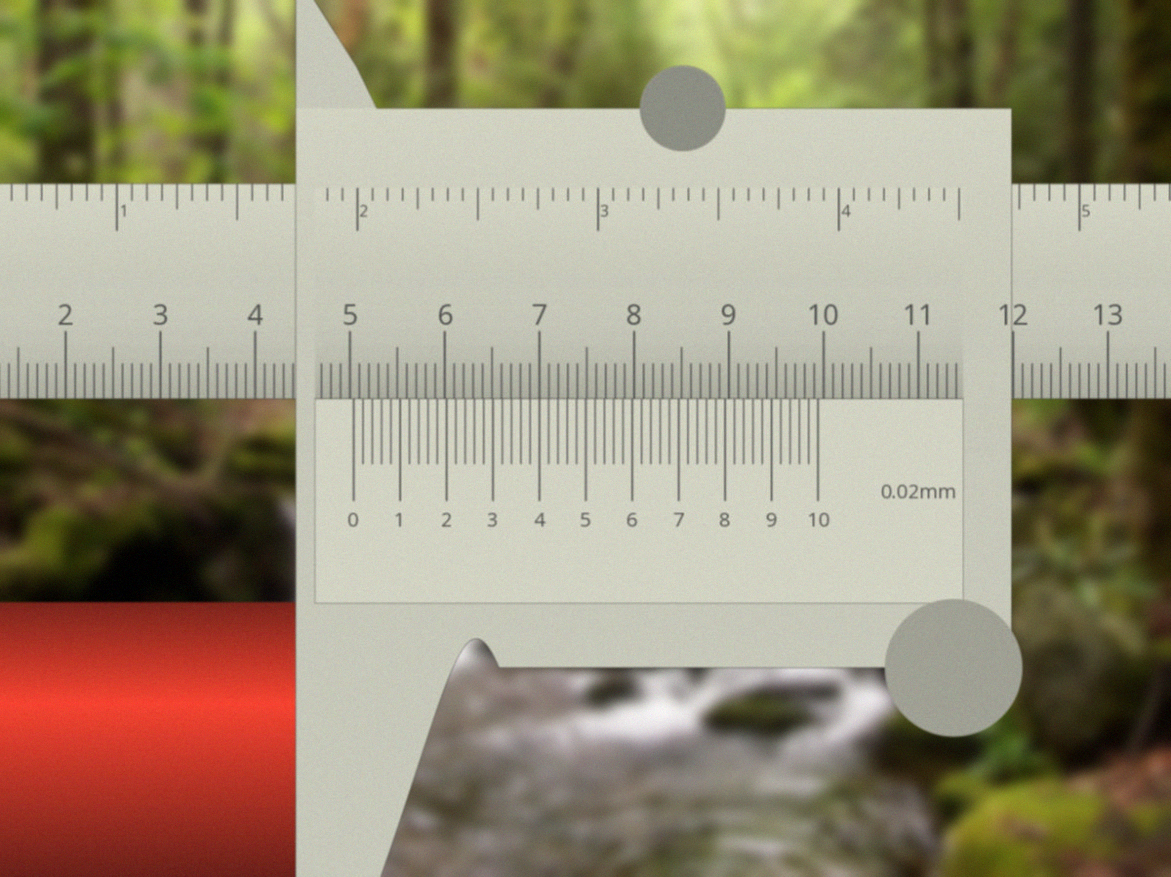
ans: {"value": 50.4, "unit": "mm"}
